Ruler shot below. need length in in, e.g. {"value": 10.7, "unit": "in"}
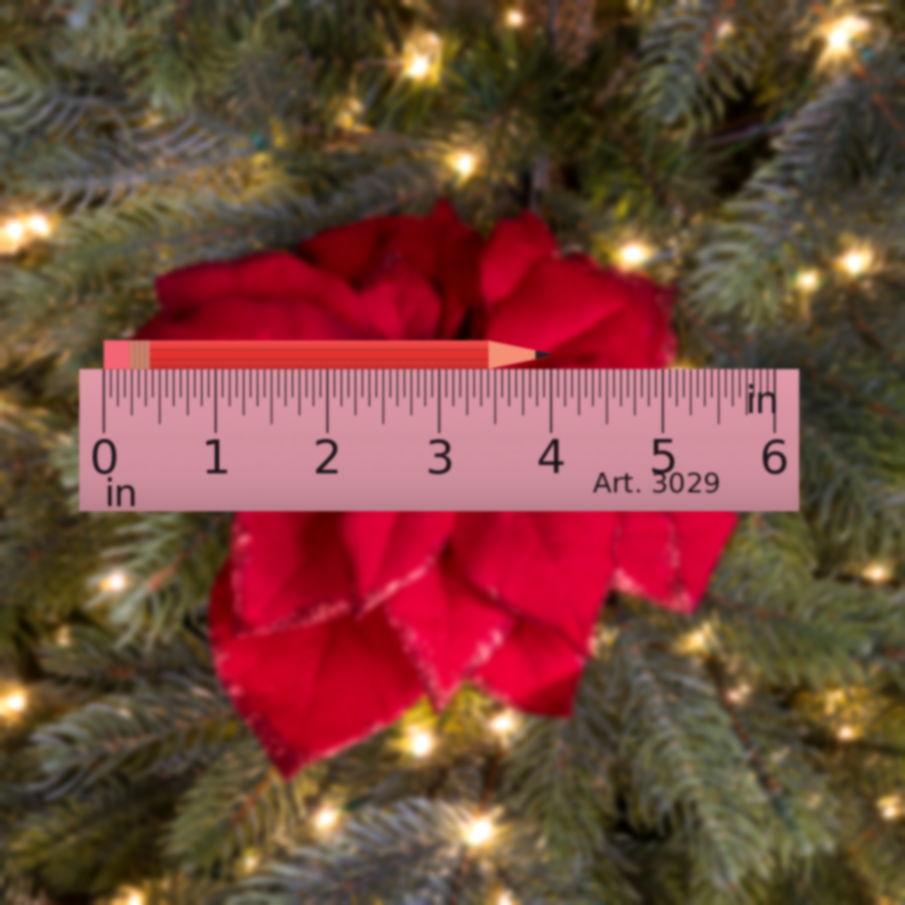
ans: {"value": 4, "unit": "in"}
